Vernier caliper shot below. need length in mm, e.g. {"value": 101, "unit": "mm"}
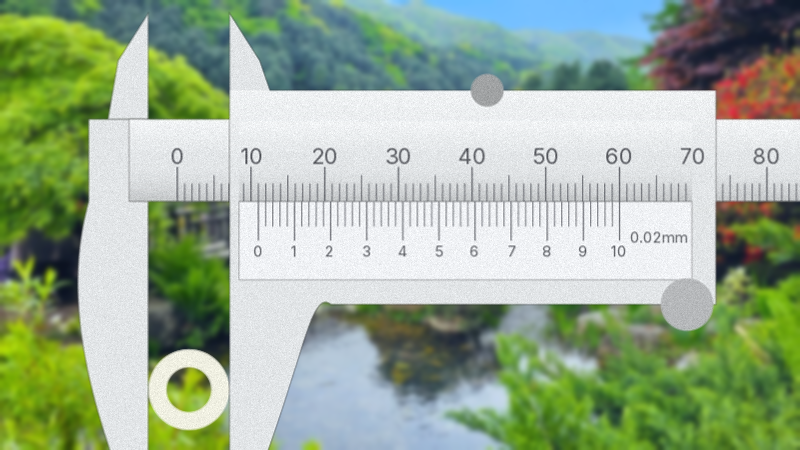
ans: {"value": 11.0, "unit": "mm"}
